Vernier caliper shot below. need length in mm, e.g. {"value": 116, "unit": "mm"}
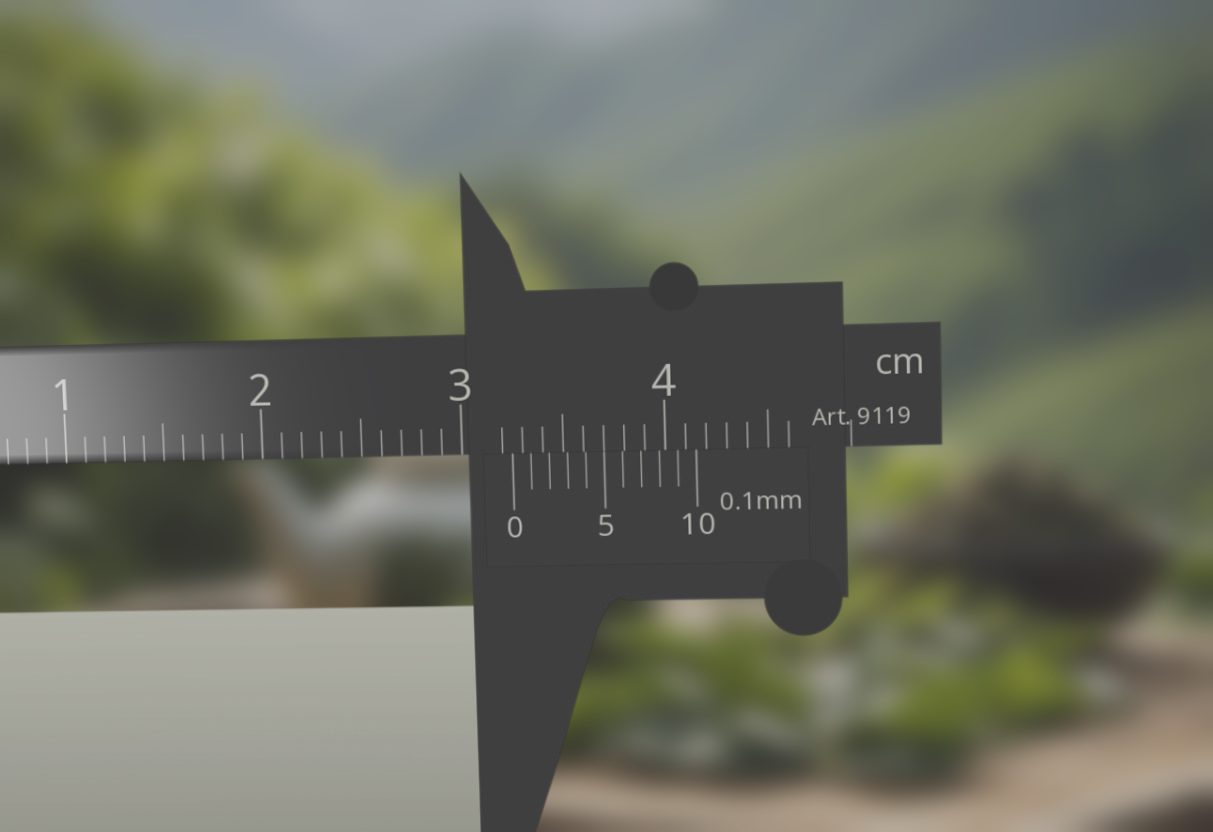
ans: {"value": 32.5, "unit": "mm"}
